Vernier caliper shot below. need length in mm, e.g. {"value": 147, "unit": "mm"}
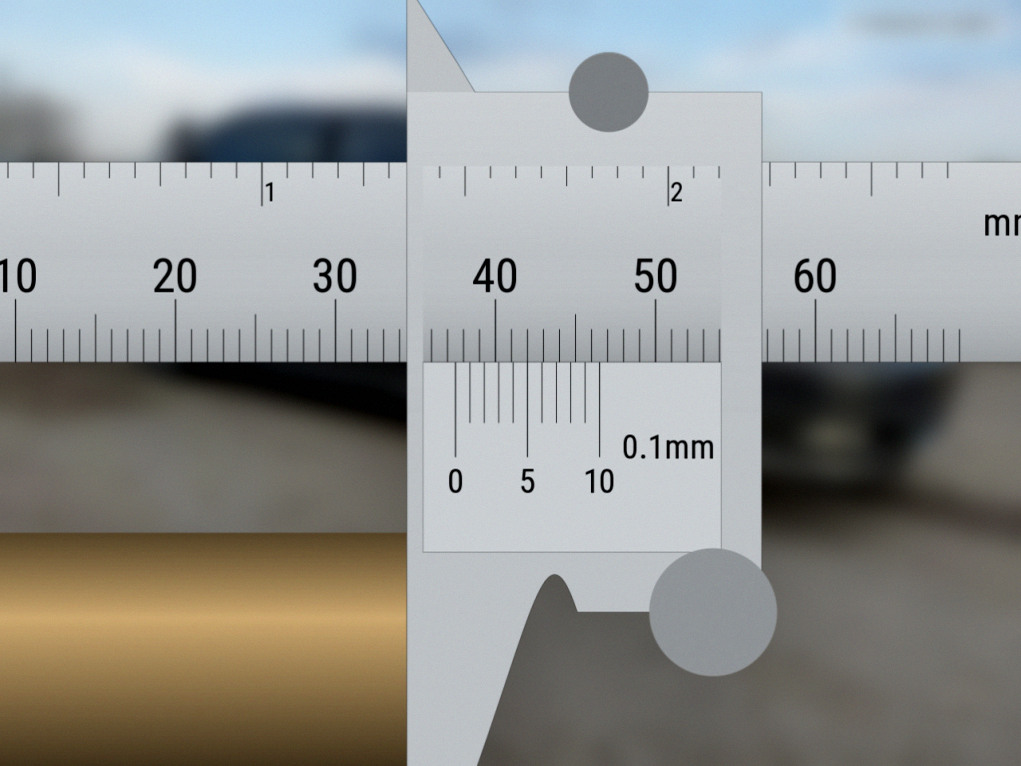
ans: {"value": 37.5, "unit": "mm"}
